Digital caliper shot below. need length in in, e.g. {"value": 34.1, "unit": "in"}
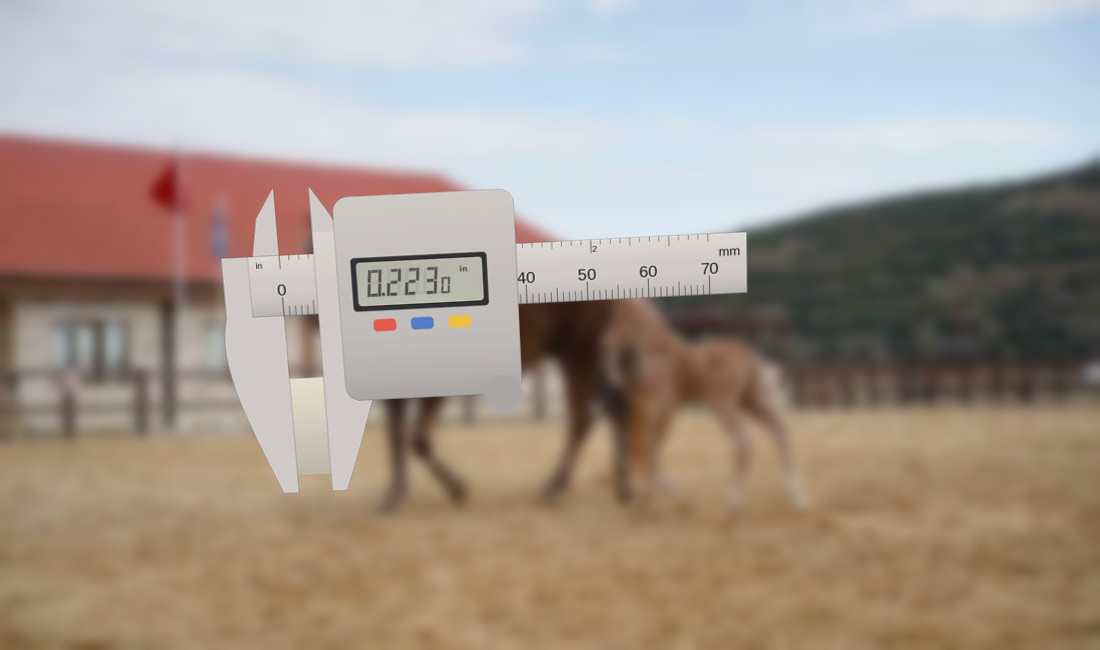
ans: {"value": 0.2230, "unit": "in"}
